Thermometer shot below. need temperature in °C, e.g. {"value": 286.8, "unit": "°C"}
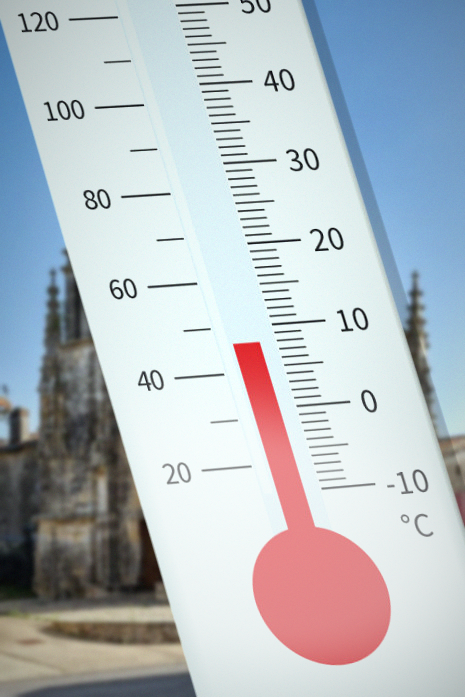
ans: {"value": 8, "unit": "°C"}
